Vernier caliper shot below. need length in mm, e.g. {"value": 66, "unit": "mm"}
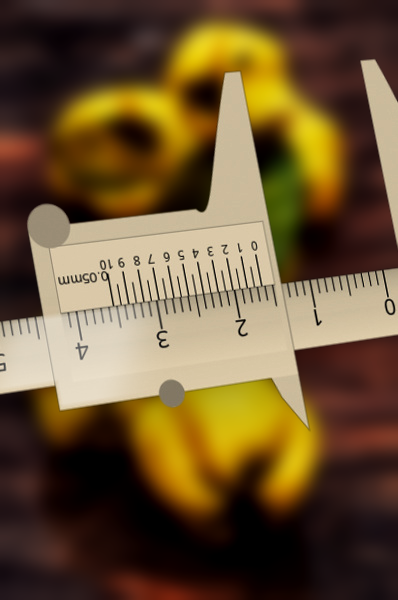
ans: {"value": 16.4, "unit": "mm"}
